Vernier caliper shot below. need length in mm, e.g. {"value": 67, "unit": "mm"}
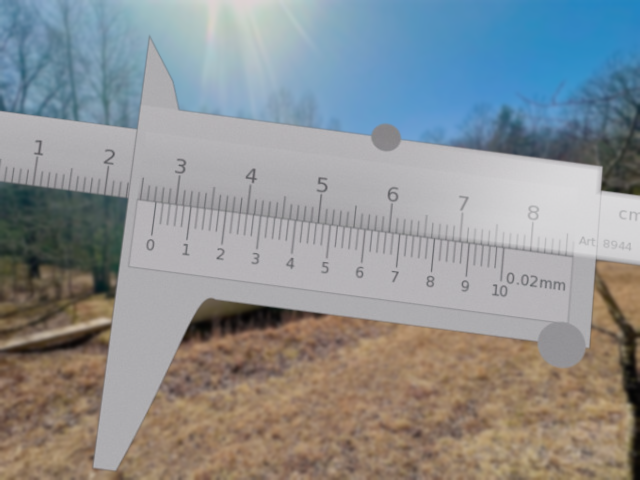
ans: {"value": 27.2, "unit": "mm"}
